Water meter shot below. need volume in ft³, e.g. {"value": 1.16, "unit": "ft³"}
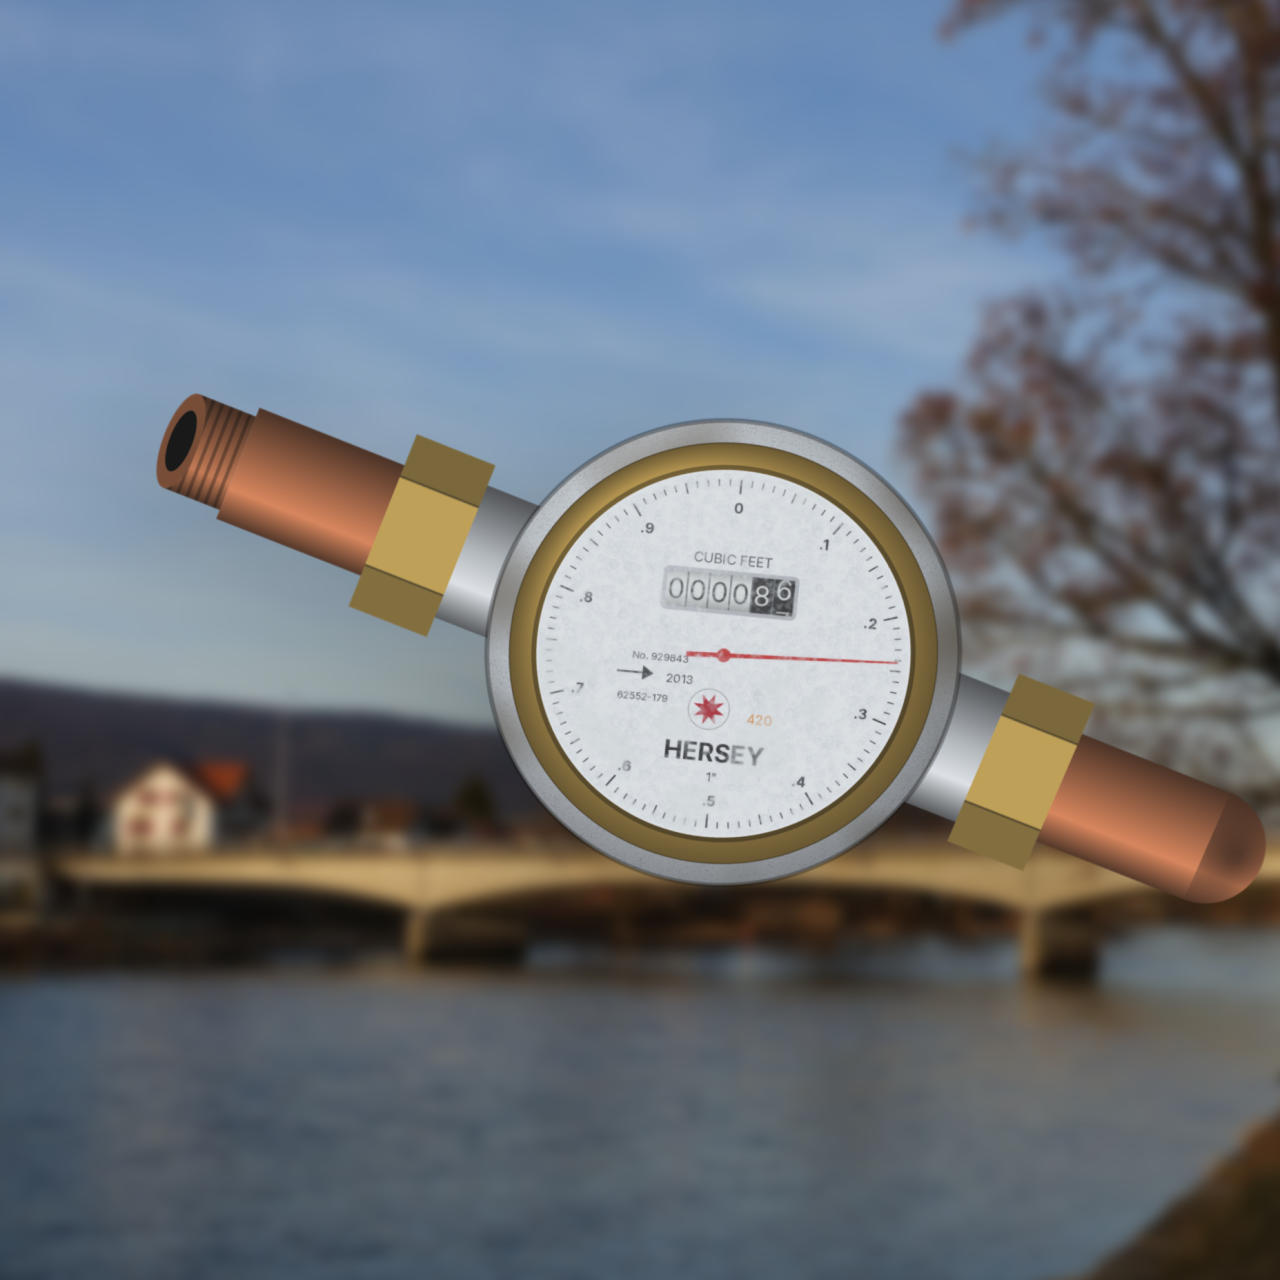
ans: {"value": 86.24, "unit": "ft³"}
